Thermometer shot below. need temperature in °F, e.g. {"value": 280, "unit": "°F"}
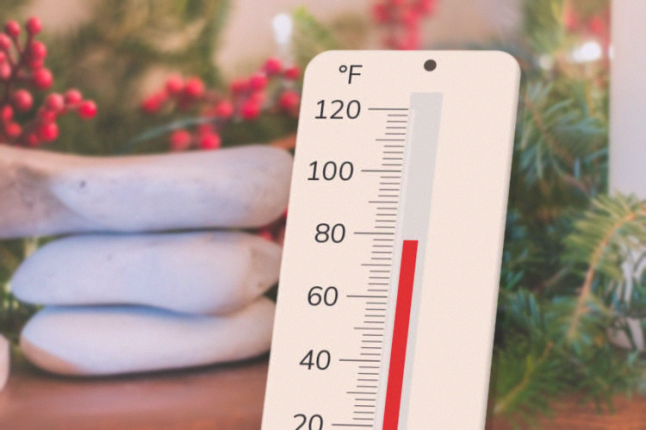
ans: {"value": 78, "unit": "°F"}
